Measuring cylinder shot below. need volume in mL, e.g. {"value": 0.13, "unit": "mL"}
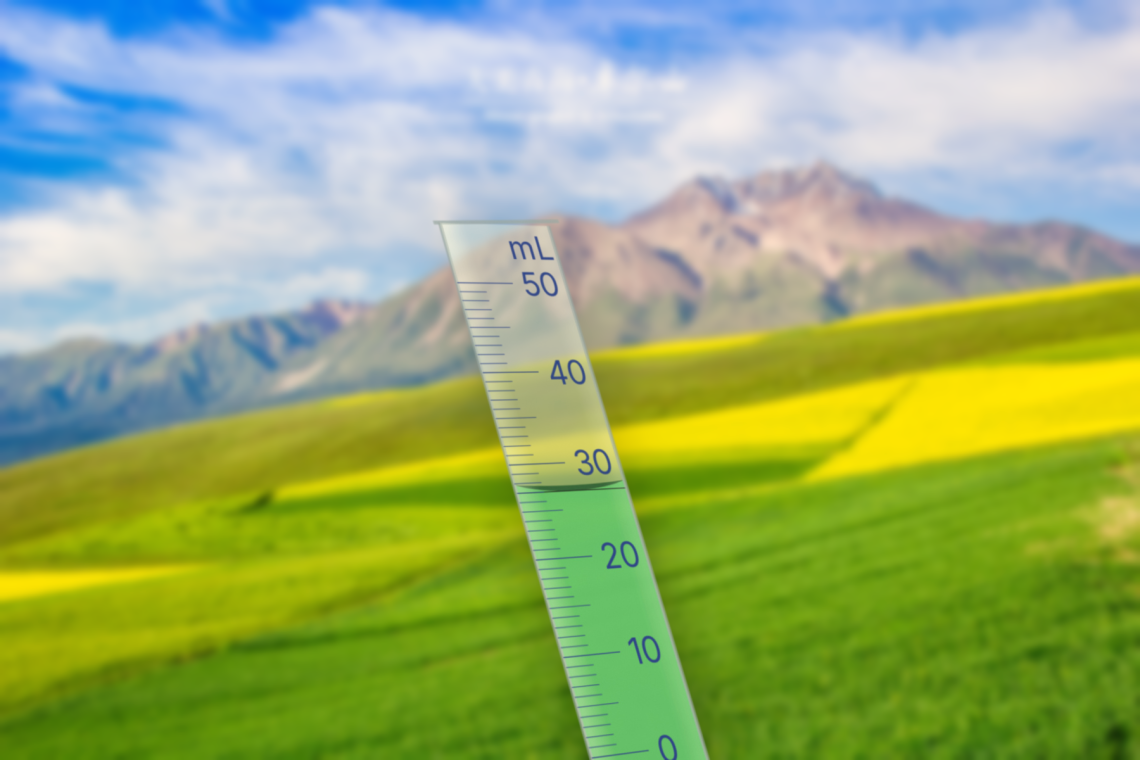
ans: {"value": 27, "unit": "mL"}
